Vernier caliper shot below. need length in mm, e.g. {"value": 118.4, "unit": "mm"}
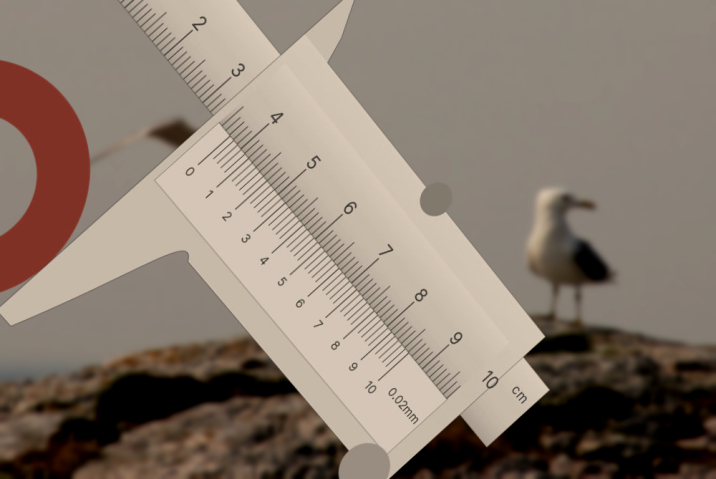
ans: {"value": 37.2, "unit": "mm"}
